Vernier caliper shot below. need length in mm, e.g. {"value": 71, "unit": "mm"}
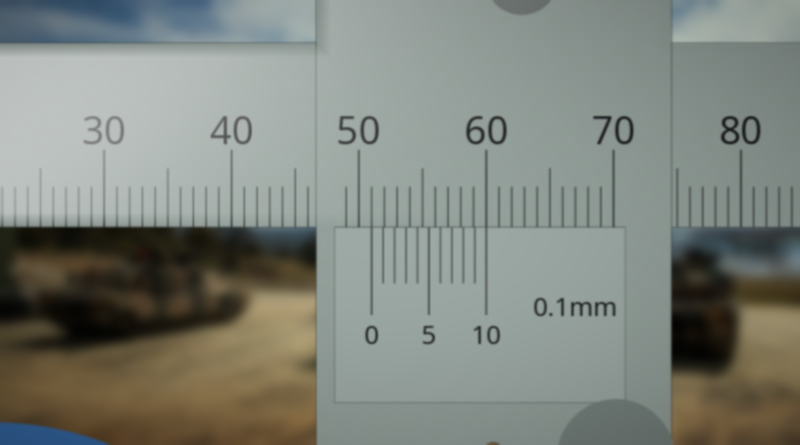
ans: {"value": 51.0, "unit": "mm"}
